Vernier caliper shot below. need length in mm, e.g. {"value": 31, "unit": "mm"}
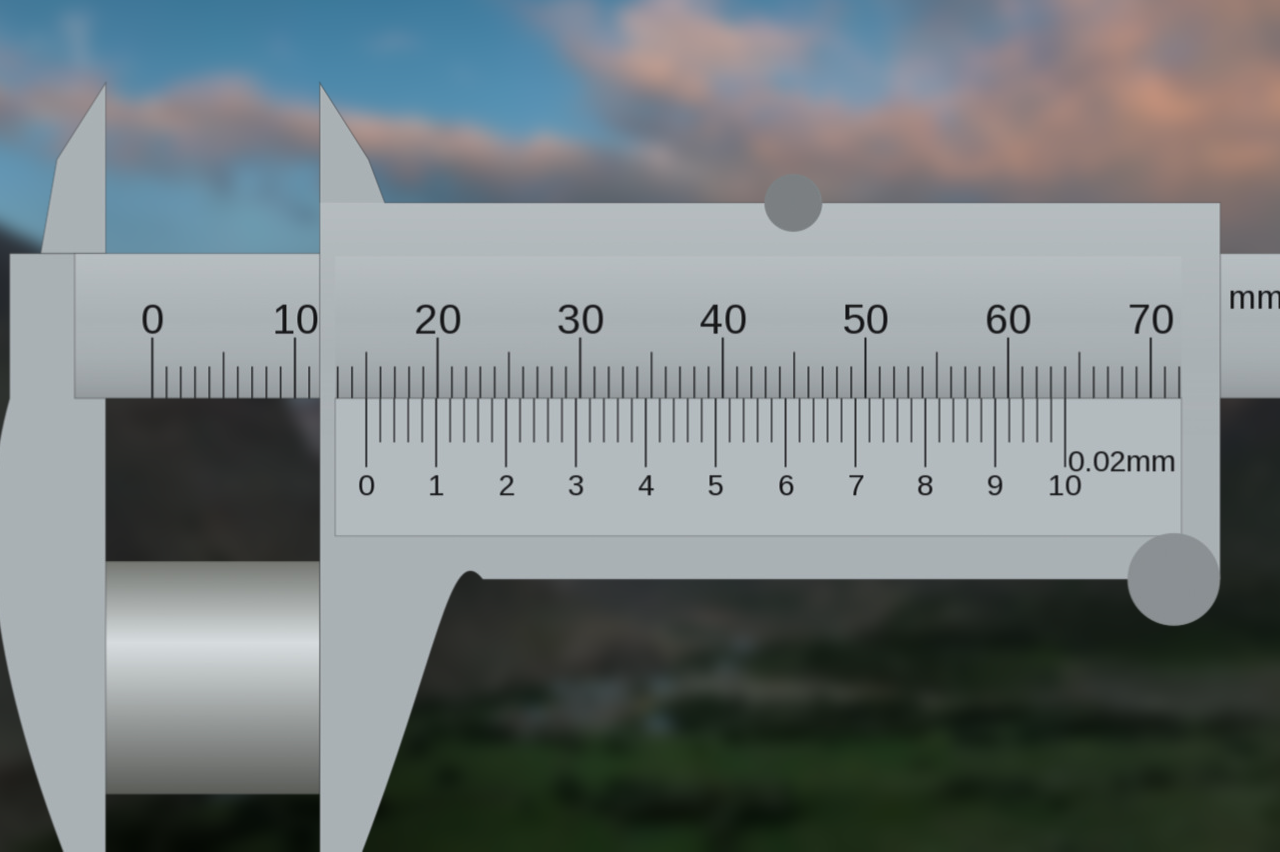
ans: {"value": 15.0, "unit": "mm"}
